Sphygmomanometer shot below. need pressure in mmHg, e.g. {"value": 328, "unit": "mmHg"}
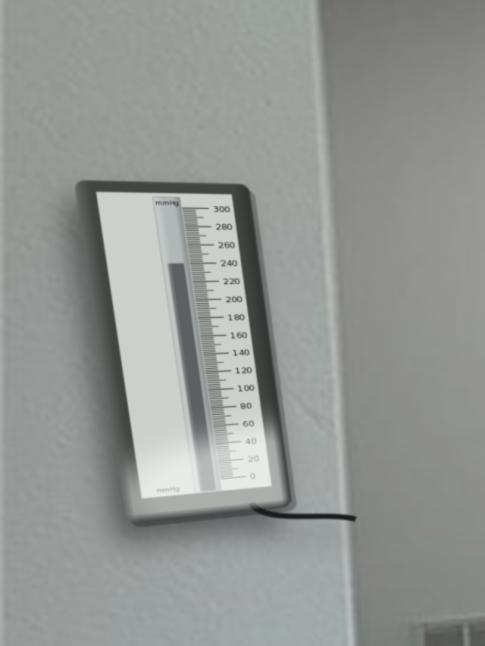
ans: {"value": 240, "unit": "mmHg"}
